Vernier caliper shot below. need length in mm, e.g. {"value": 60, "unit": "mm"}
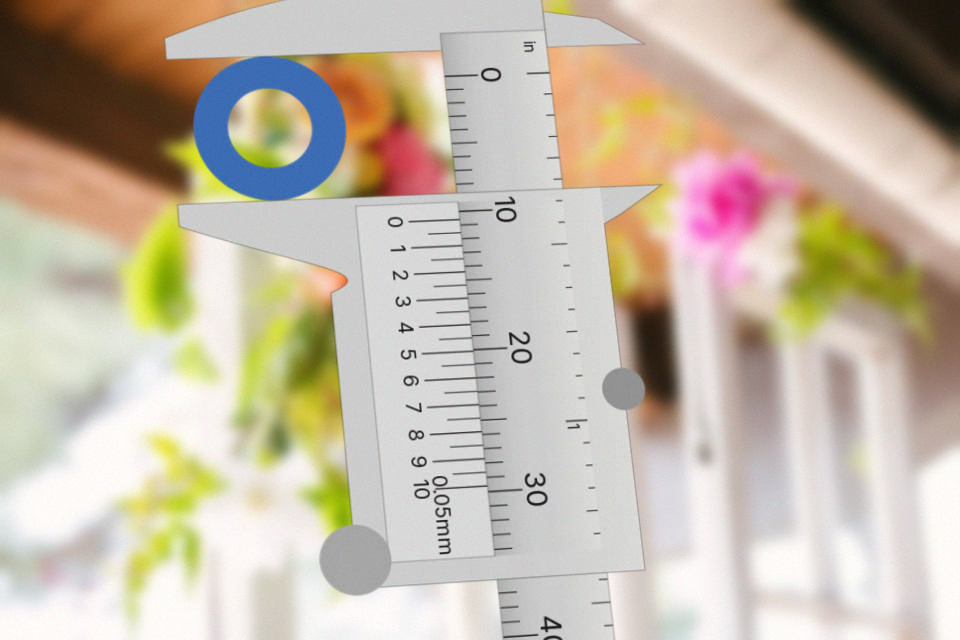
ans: {"value": 10.6, "unit": "mm"}
